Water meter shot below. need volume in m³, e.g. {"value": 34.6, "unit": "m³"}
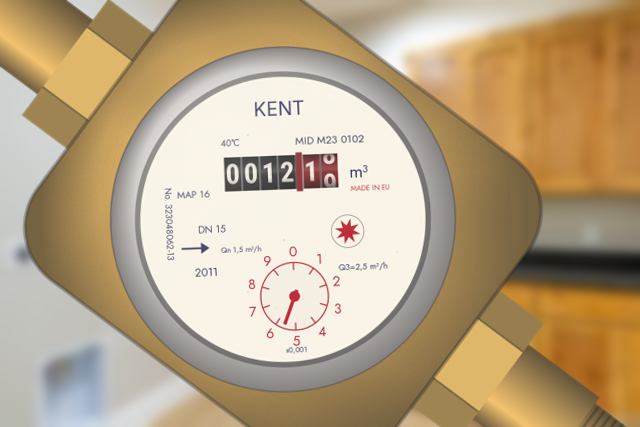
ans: {"value": 12.185, "unit": "m³"}
